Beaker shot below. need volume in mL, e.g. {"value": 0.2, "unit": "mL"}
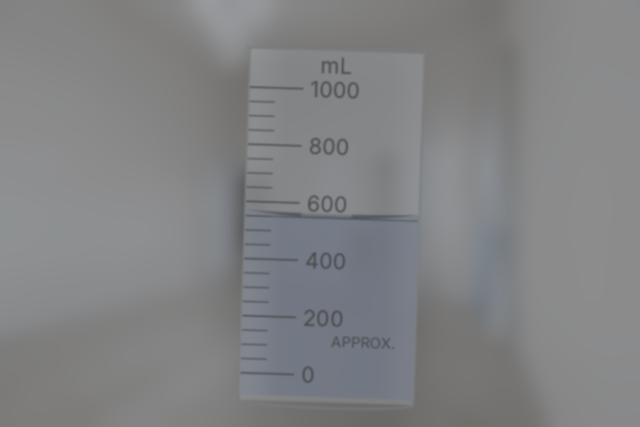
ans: {"value": 550, "unit": "mL"}
